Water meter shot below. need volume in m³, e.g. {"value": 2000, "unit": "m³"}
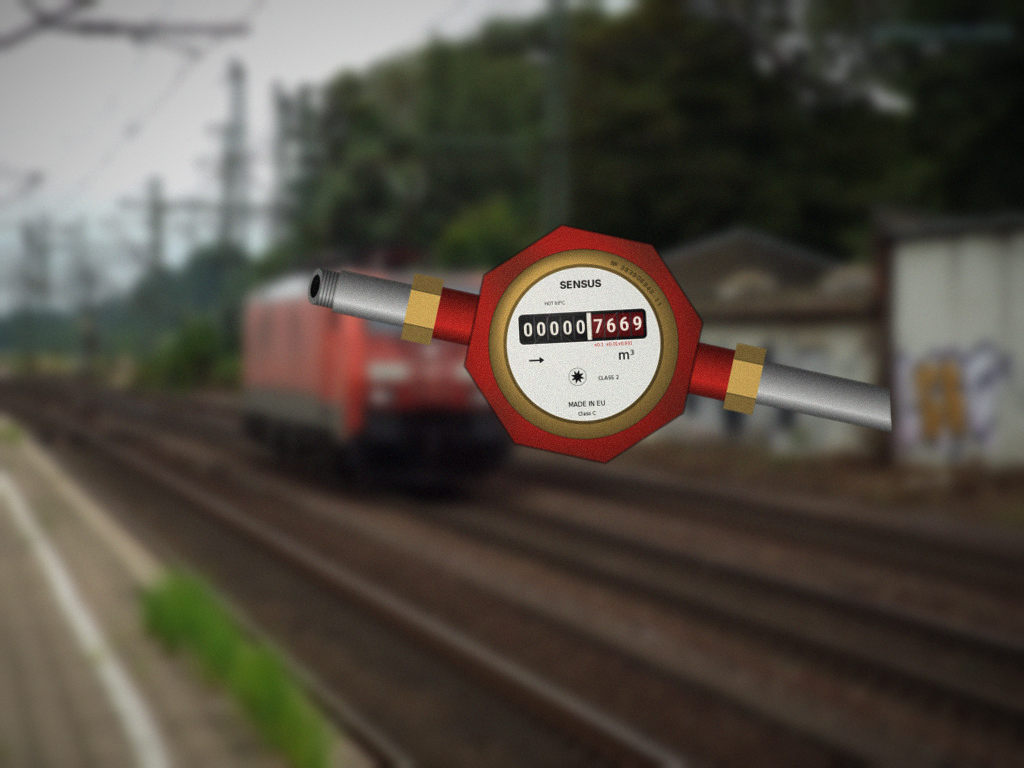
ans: {"value": 0.7669, "unit": "m³"}
